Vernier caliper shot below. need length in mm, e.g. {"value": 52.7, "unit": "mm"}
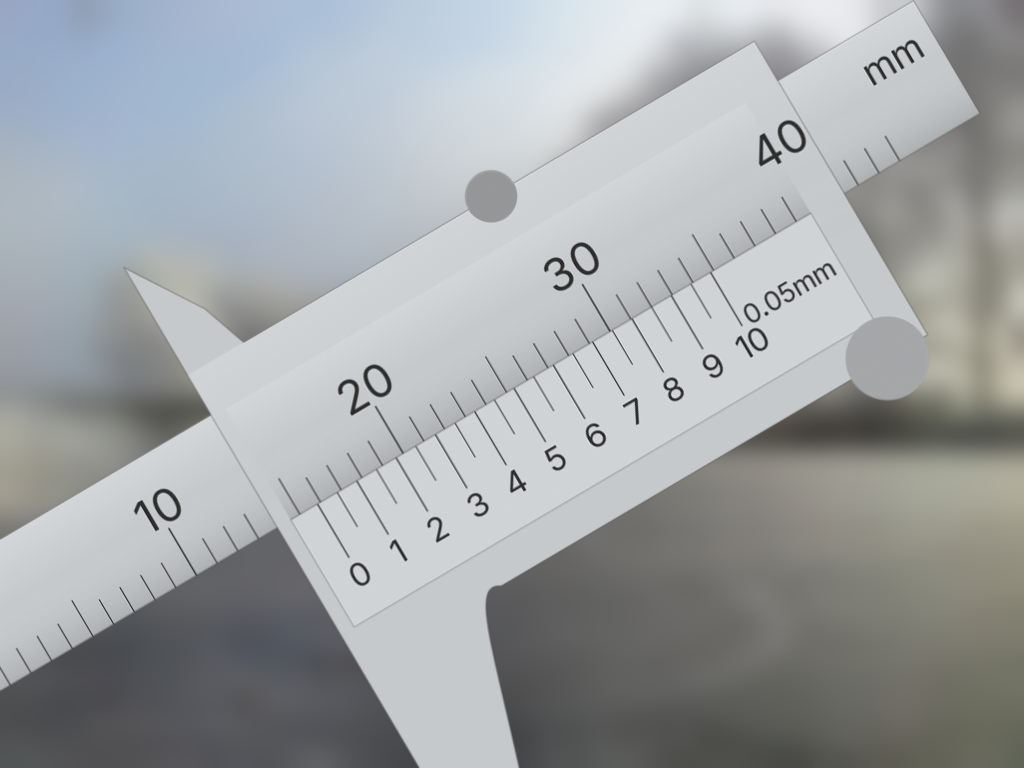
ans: {"value": 15.85, "unit": "mm"}
